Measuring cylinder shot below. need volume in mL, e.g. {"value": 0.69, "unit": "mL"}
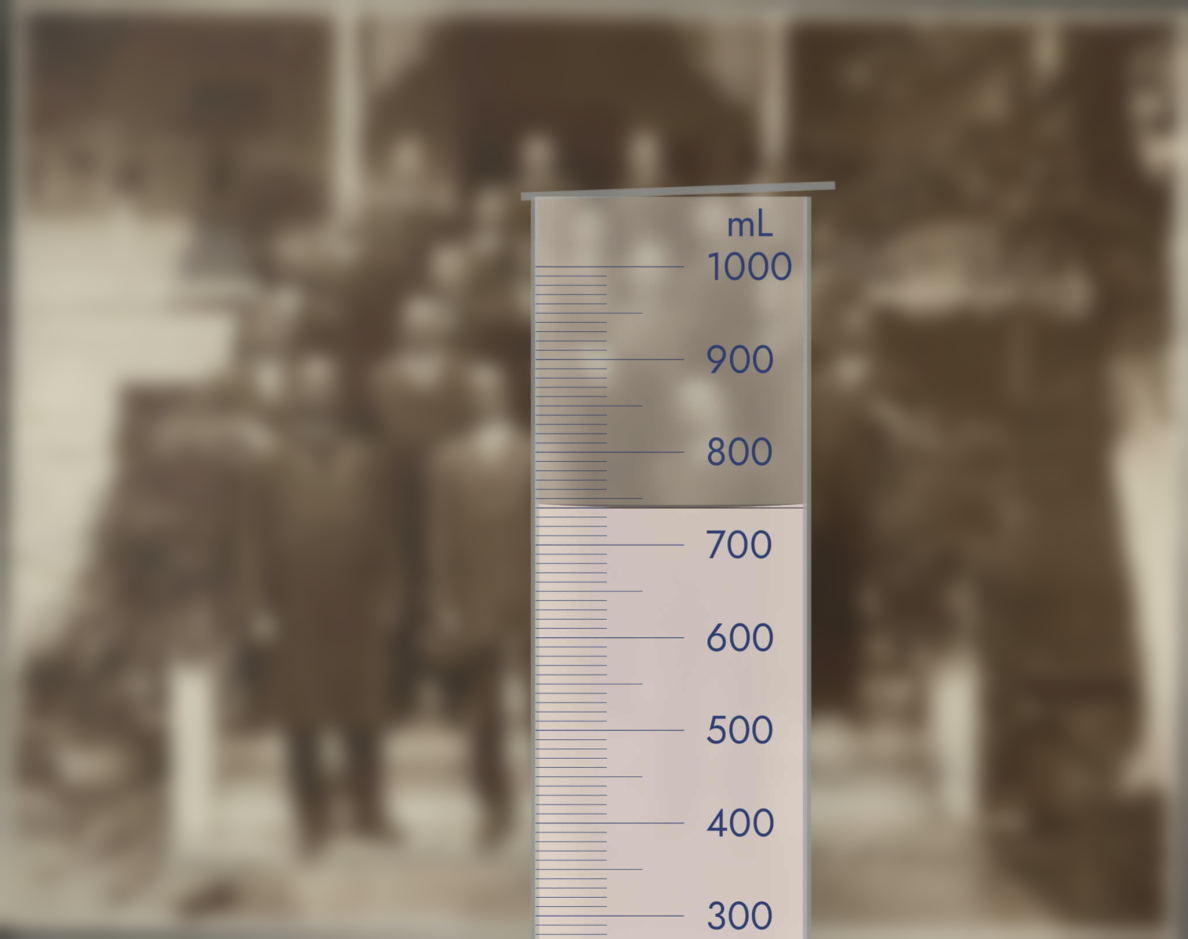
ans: {"value": 740, "unit": "mL"}
